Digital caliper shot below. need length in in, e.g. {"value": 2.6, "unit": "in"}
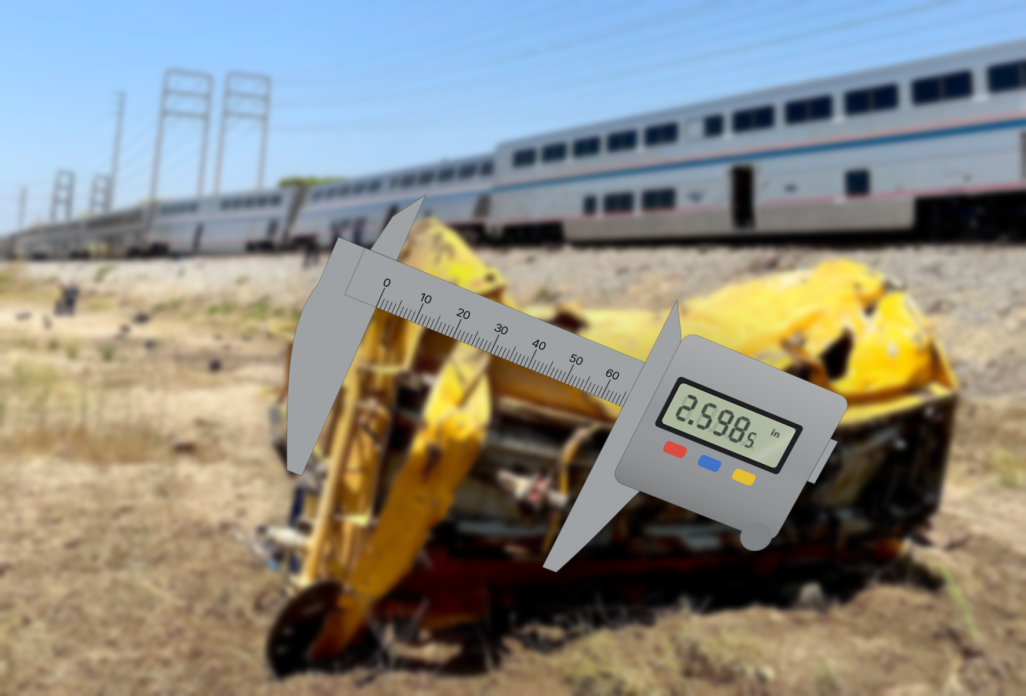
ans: {"value": 2.5985, "unit": "in"}
